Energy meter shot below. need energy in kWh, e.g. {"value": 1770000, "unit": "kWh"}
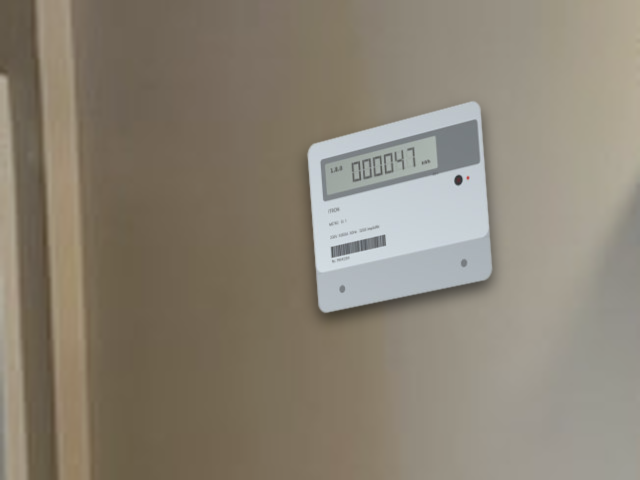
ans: {"value": 47, "unit": "kWh"}
